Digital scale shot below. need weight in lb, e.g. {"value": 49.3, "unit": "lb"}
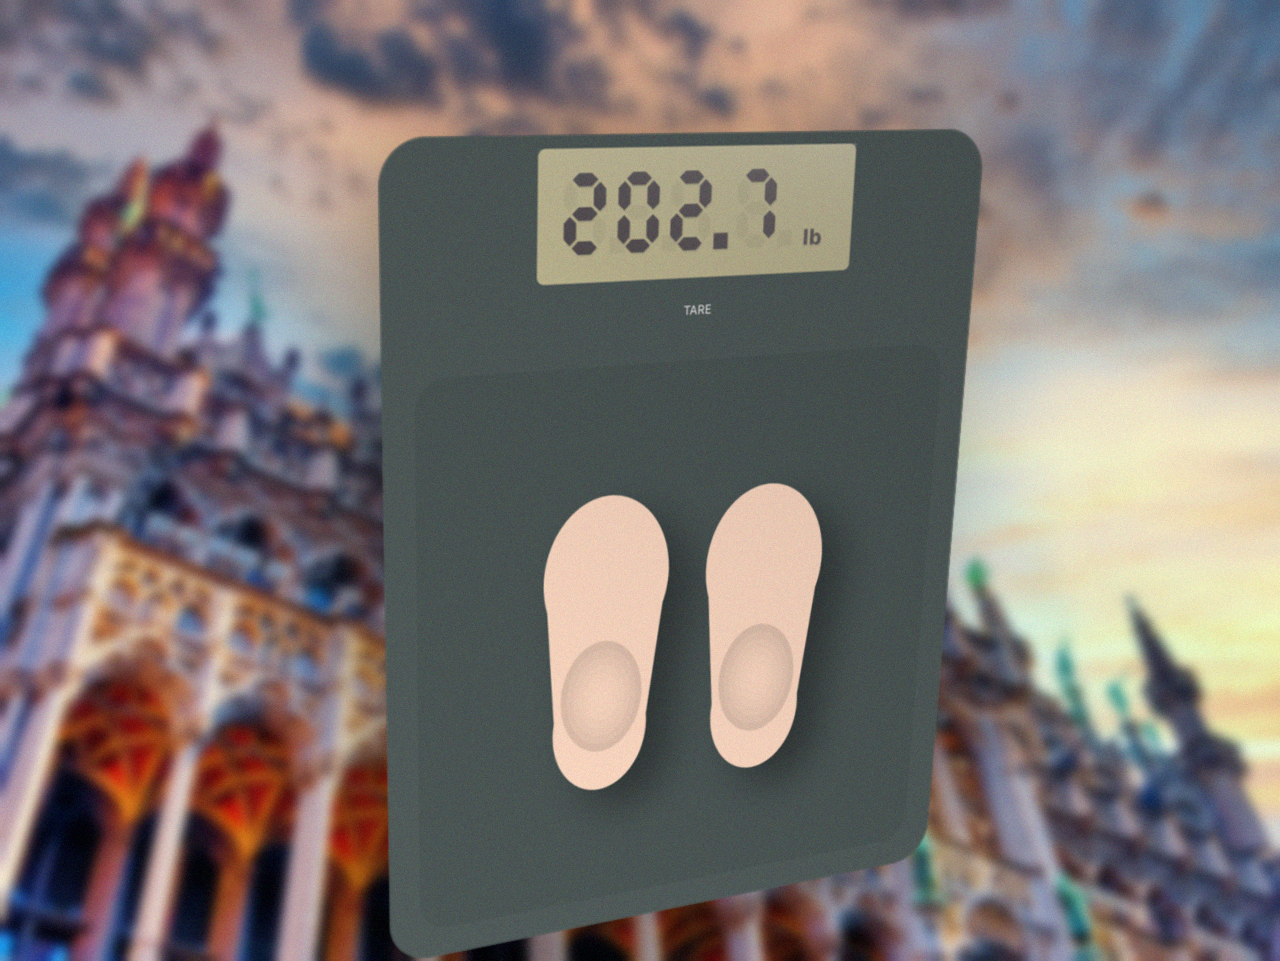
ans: {"value": 202.7, "unit": "lb"}
